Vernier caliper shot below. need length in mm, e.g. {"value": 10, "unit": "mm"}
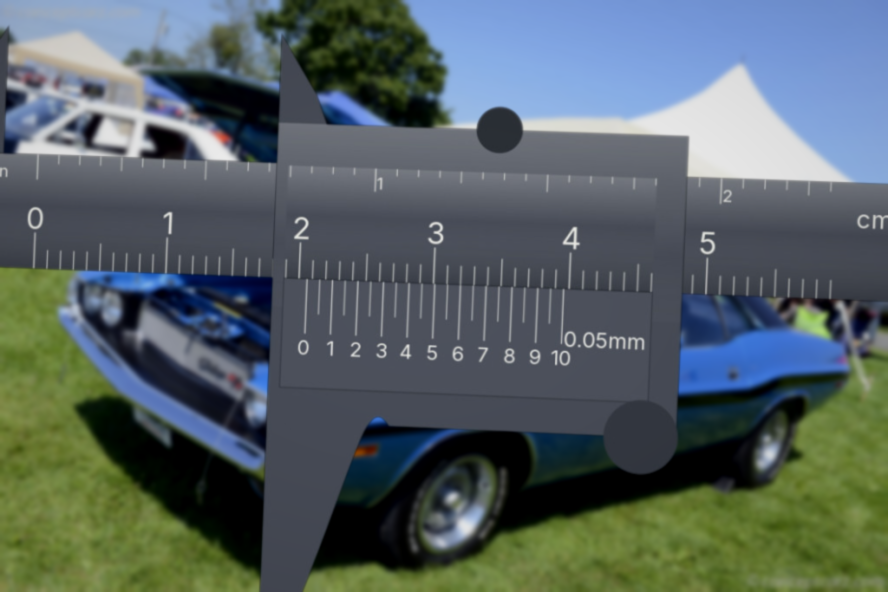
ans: {"value": 20.6, "unit": "mm"}
